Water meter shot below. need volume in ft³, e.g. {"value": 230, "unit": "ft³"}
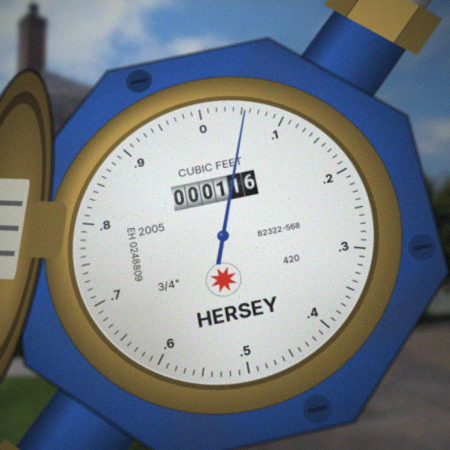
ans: {"value": 116.05, "unit": "ft³"}
